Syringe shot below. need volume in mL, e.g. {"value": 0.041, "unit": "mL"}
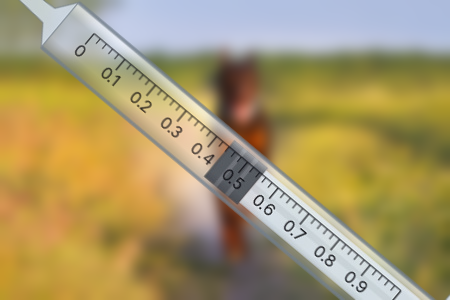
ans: {"value": 0.44, "unit": "mL"}
